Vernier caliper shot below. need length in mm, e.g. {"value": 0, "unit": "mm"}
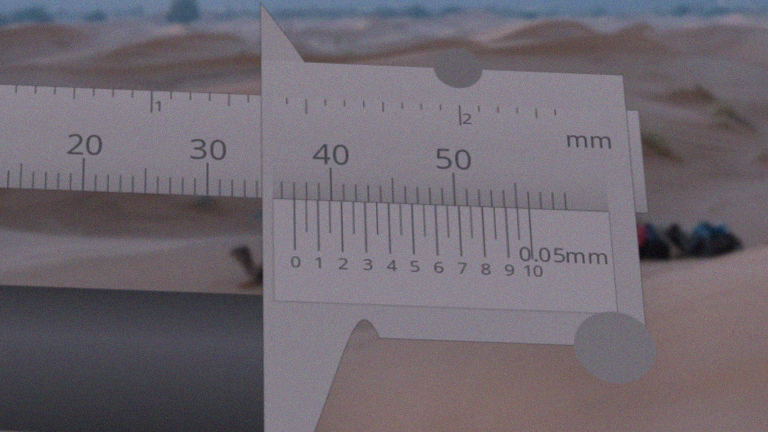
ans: {"value": 37.0, "unit": "mm"}
